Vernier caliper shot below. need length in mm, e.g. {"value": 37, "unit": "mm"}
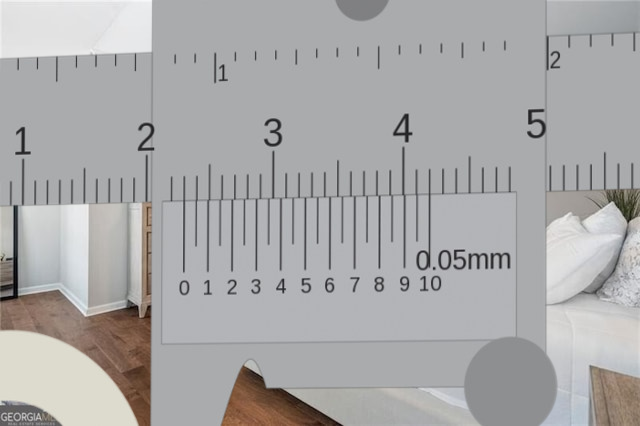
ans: {"value": 23.0, "unit": "mm"}
